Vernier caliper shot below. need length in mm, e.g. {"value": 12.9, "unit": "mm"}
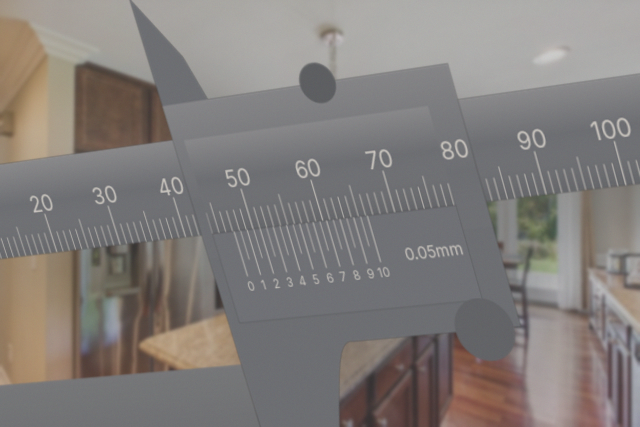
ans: {"value": 47.2, "unit": "mm"}
